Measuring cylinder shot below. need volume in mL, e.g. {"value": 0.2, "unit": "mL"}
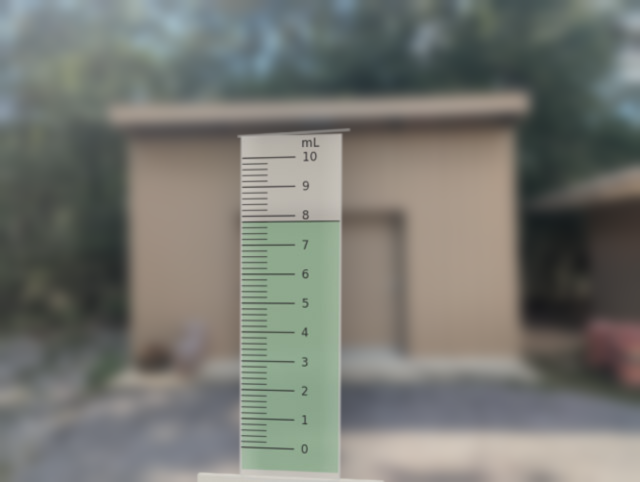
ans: {"value": 7.8, "unit": "mL"}
